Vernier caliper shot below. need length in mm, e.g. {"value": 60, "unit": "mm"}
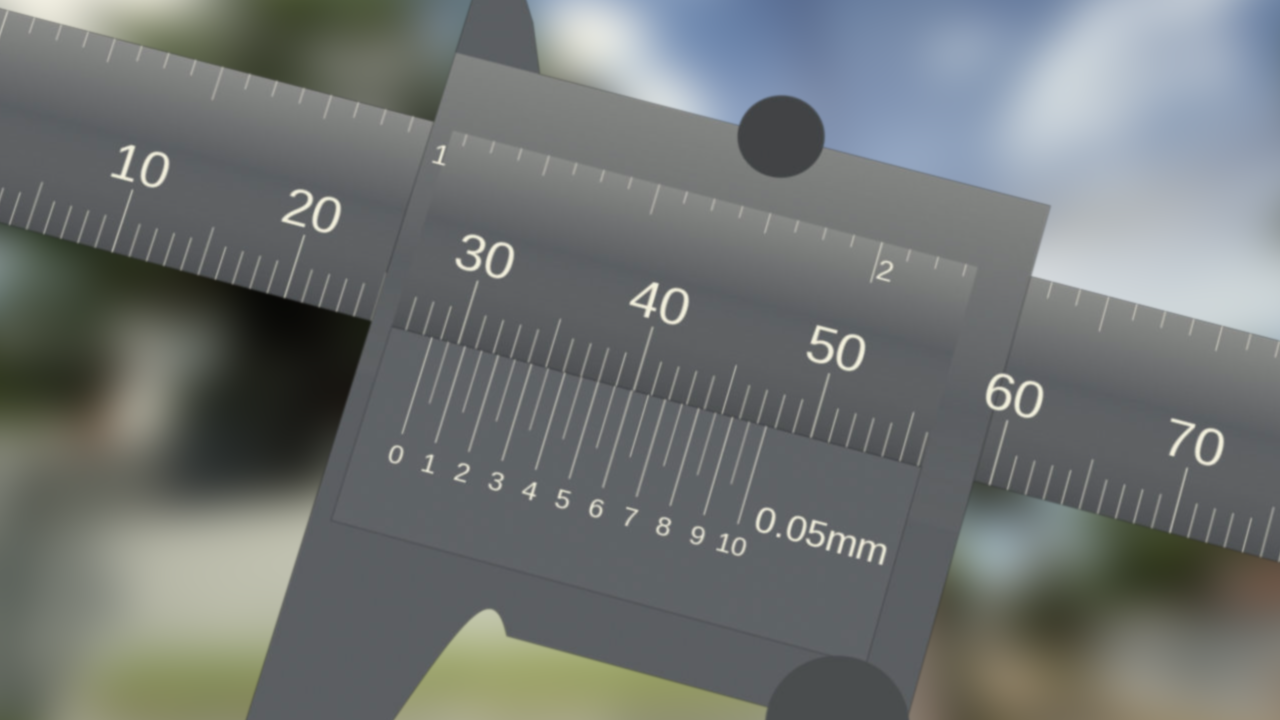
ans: {"value": 28.5, "unit": "mm"}
